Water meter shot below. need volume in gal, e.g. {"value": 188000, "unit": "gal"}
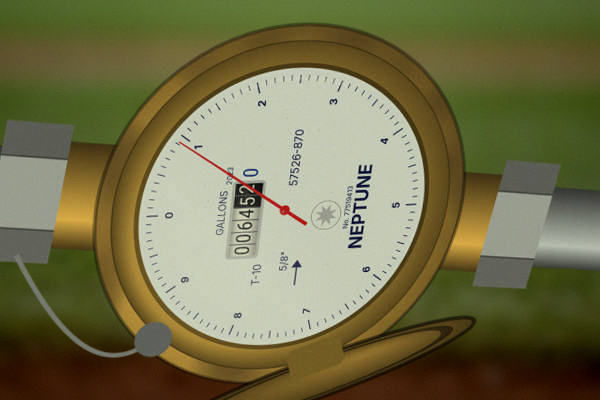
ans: {"value": 64520.9, "unit": "gal"}
